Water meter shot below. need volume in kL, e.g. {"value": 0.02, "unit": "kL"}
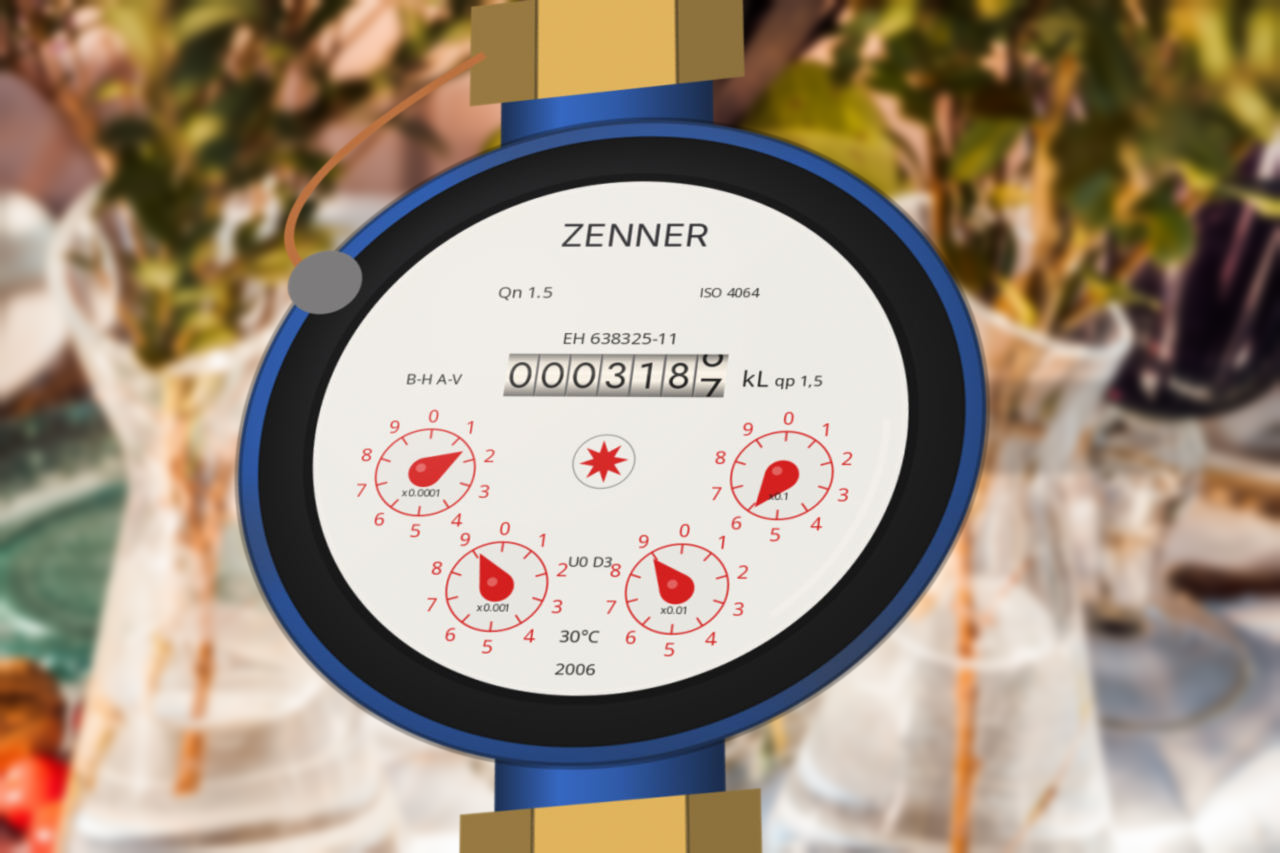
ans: {"value": 3186.5891, "unit": "kL"}
